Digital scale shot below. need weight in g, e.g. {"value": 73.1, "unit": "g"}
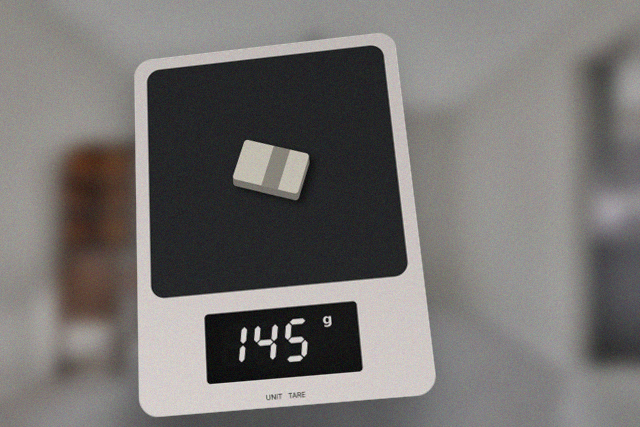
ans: {"value": 145, "unit": "g"}
